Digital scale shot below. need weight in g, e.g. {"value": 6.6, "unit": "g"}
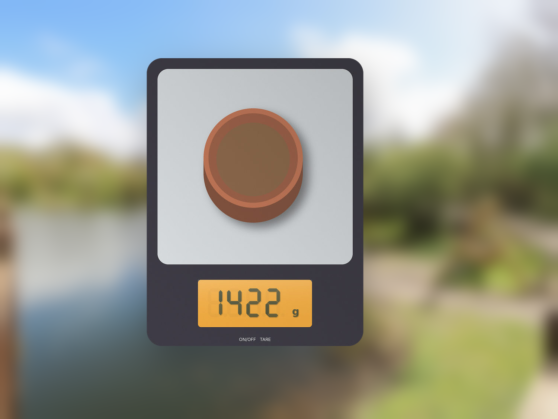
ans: {"value": 1422, "unit": "g"}
